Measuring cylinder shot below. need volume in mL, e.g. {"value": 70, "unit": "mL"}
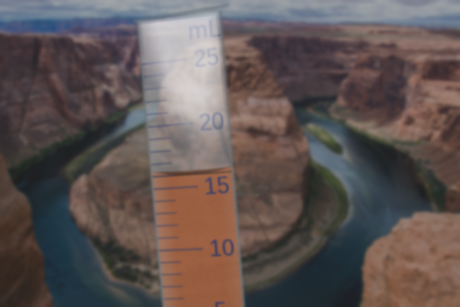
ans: {"value": 16, "unit": "mL"}
